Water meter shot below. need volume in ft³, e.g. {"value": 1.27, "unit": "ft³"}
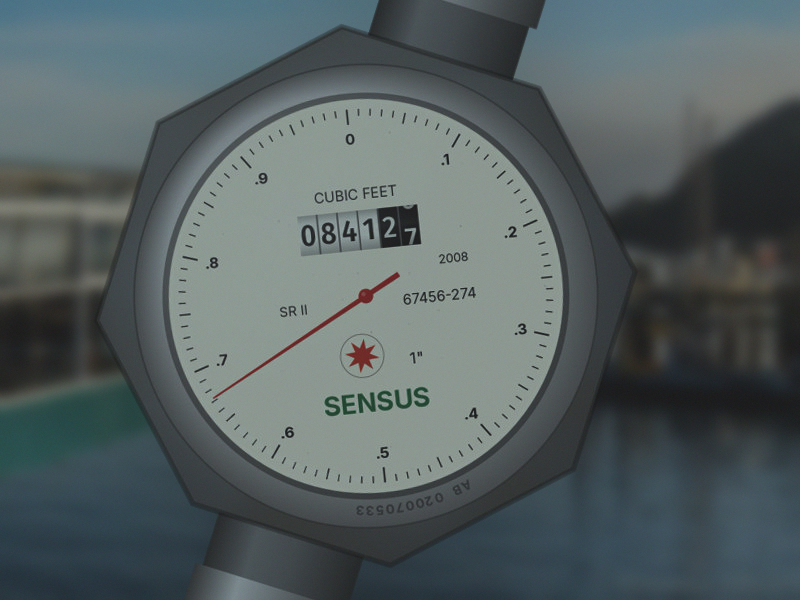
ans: {"value": 84126.67, "unit": "ft³"}
